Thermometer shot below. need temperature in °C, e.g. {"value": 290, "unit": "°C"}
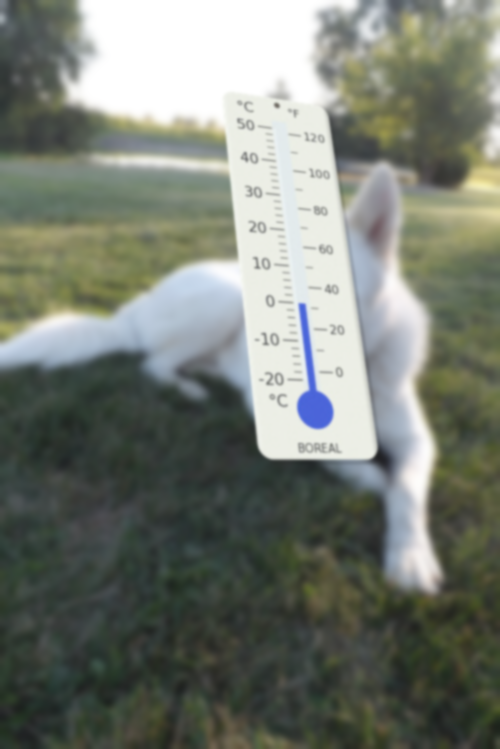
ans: {"value": 0, "unit": "°C"}
